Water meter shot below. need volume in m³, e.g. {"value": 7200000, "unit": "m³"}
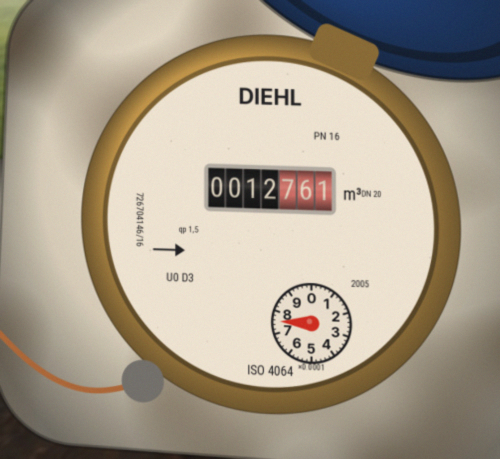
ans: {"value": 12.7617, "unit": "m³"}
